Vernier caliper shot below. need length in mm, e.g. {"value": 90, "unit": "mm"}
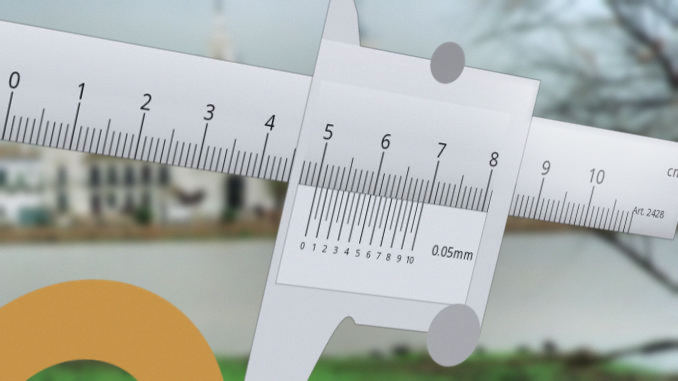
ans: {"value": 50.0, "unit": "mm"}
